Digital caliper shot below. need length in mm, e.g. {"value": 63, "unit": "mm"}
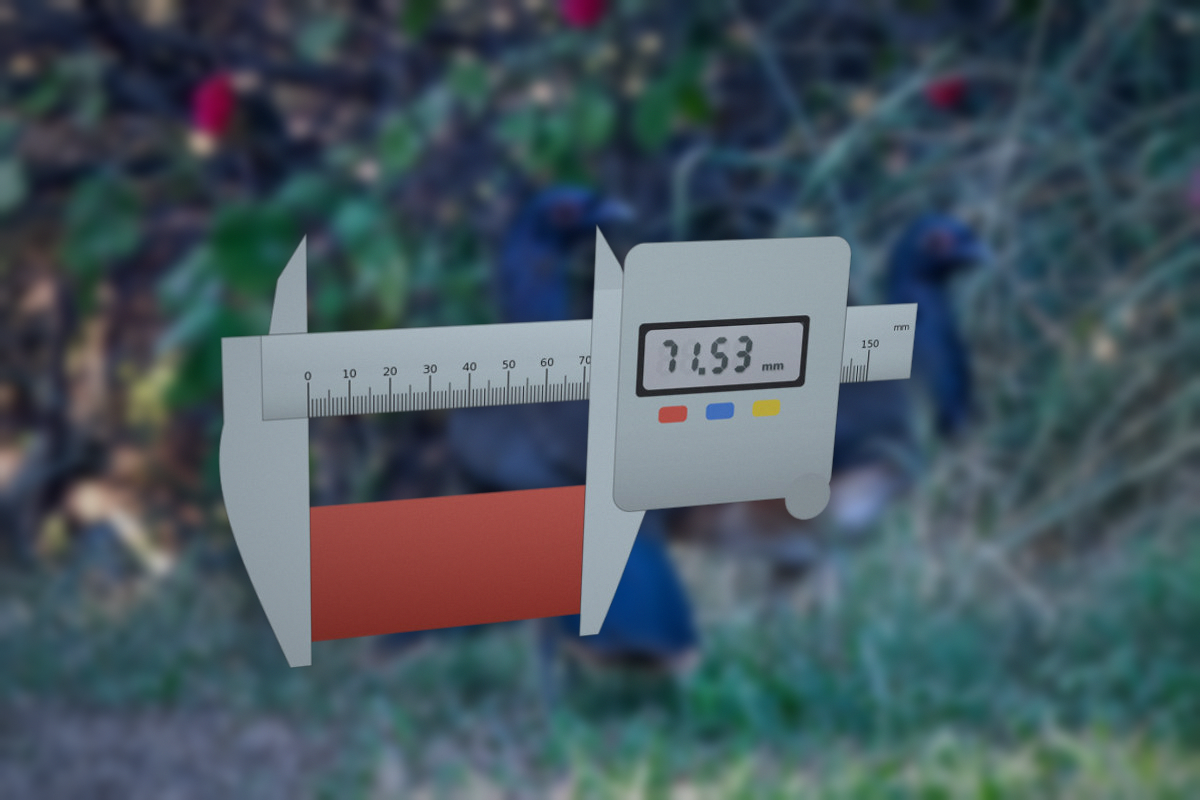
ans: {"value": 71.53, "unit": "mm"}
